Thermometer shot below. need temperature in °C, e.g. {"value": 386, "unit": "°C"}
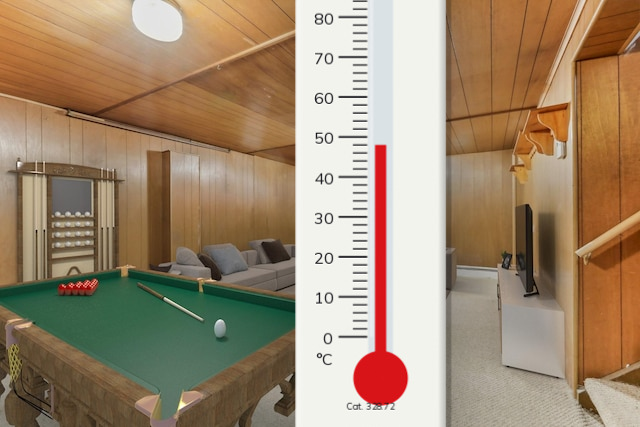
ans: {"value": 48, "unit": "°C"}
